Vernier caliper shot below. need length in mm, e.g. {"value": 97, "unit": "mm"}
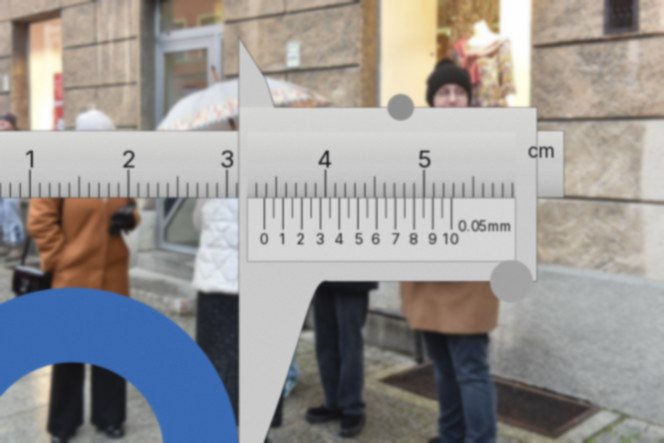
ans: {"value": 33.8, "unit": "mm"}
